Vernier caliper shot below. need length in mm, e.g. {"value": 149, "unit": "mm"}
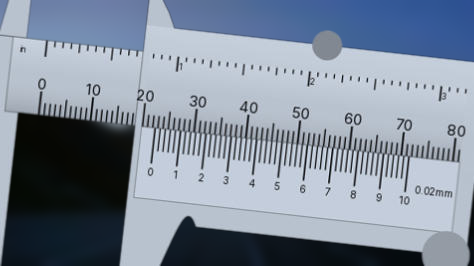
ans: {"value": 22.5, "unit": "mm"}
